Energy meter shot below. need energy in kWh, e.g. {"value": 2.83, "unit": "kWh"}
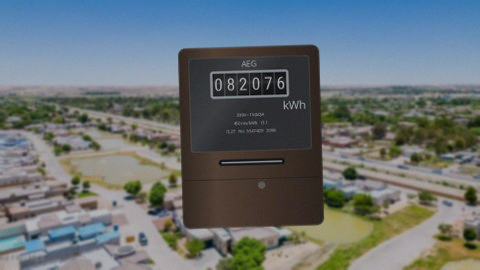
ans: {"value": 82076, "unit": "kWh"}
